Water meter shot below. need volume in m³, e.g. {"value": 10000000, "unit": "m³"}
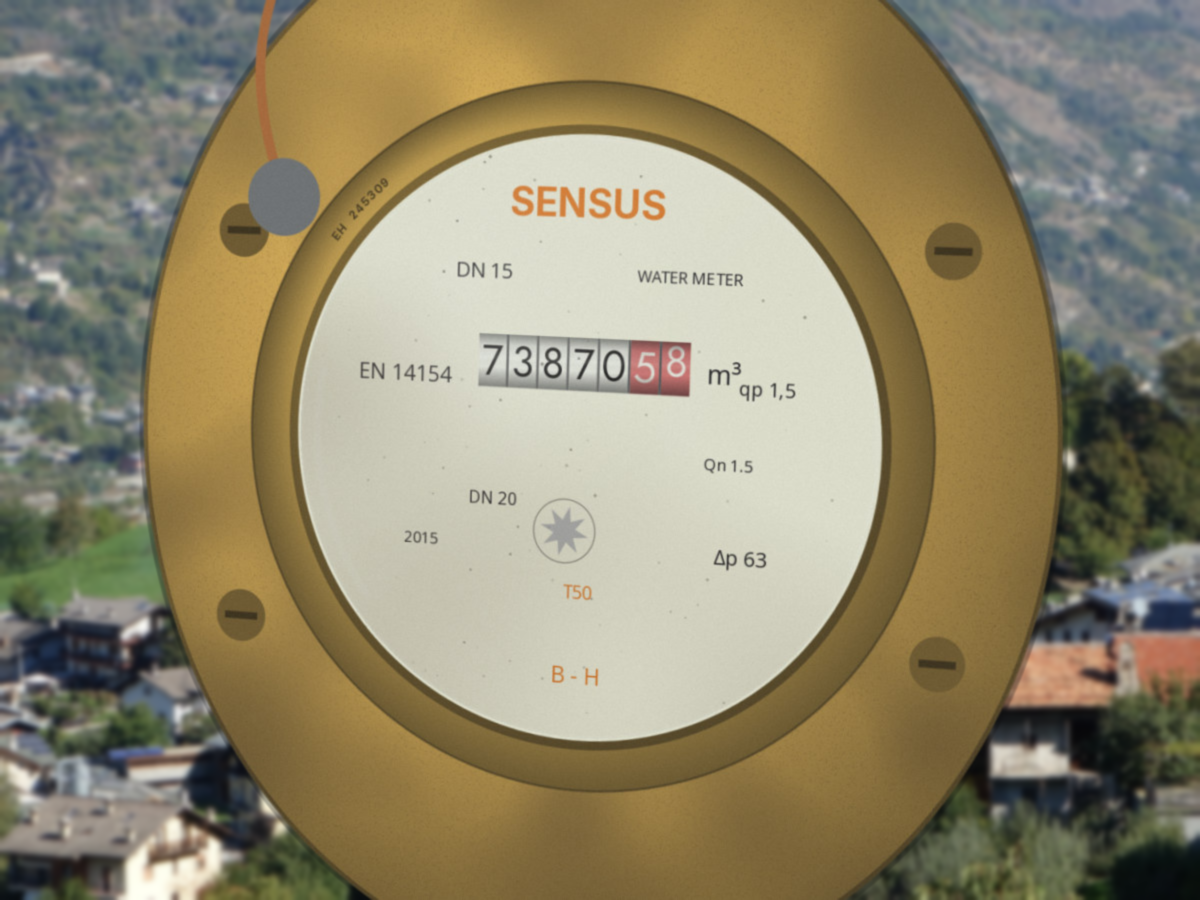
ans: {"value": 73870.58, "unit": "m³"}
